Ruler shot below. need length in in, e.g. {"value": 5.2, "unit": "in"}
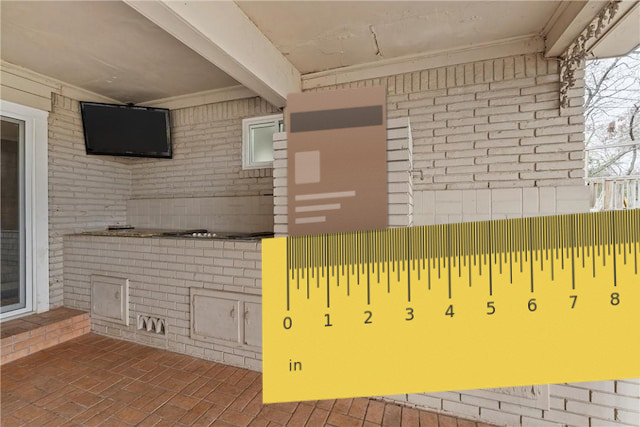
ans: {"value": 2.5, "unit": "in"}
